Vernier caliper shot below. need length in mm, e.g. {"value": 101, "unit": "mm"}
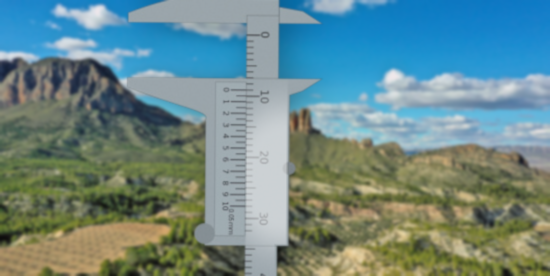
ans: {"value": 9.0, "unit": "mm"}
